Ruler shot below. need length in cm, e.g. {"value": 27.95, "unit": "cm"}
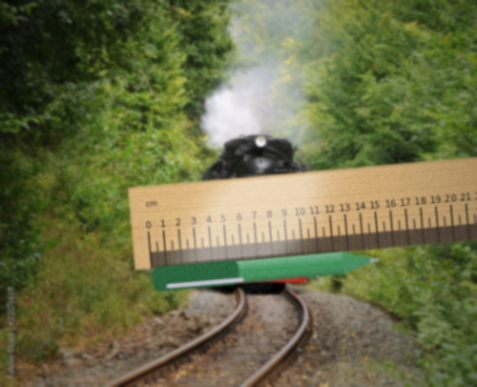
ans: {"value": 15, "unit": "cm"}
